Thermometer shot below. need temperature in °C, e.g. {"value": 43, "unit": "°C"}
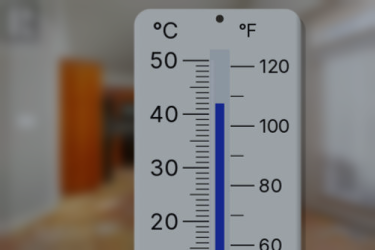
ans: {"value": 42, "unit": "°C"}
